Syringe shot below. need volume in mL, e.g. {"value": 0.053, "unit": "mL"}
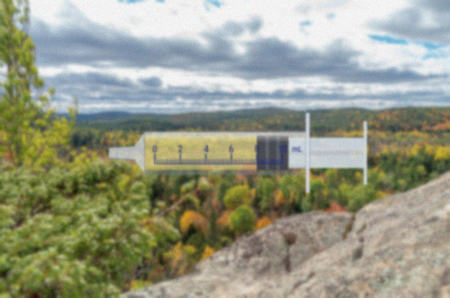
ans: {"value": 8, "unit": "mL"}
